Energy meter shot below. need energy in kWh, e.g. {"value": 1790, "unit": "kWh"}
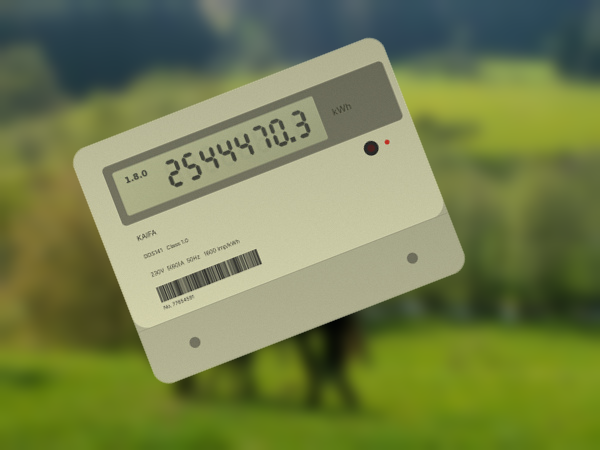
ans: {"value": 2544470.3, "unit": "kWh"}
